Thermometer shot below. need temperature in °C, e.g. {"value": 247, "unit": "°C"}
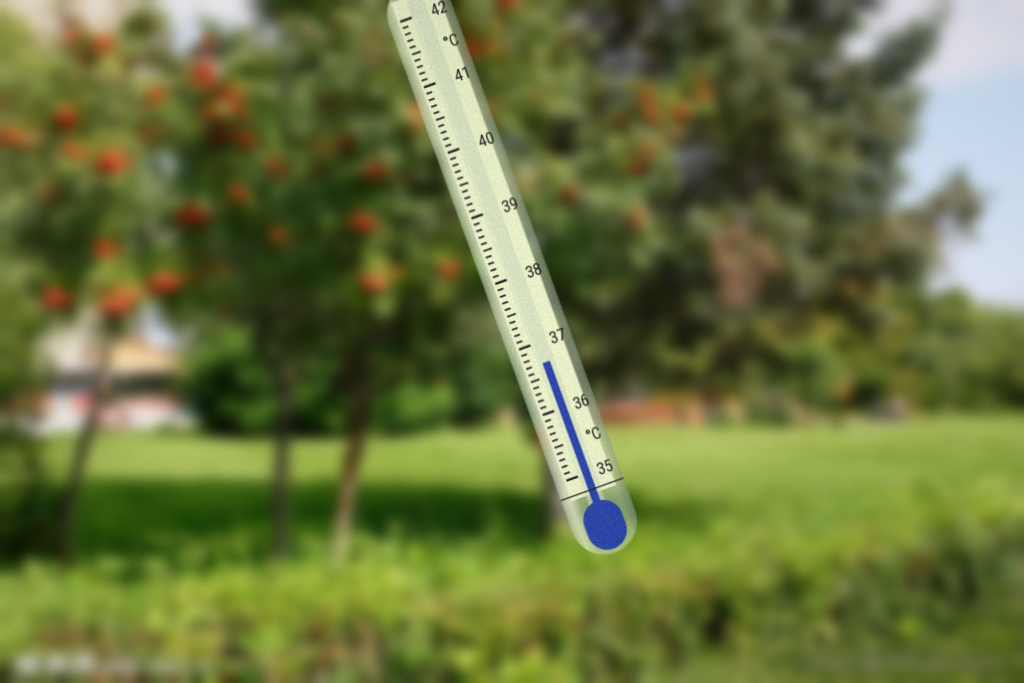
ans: {"value": 36.7, "unit": "°C"}
